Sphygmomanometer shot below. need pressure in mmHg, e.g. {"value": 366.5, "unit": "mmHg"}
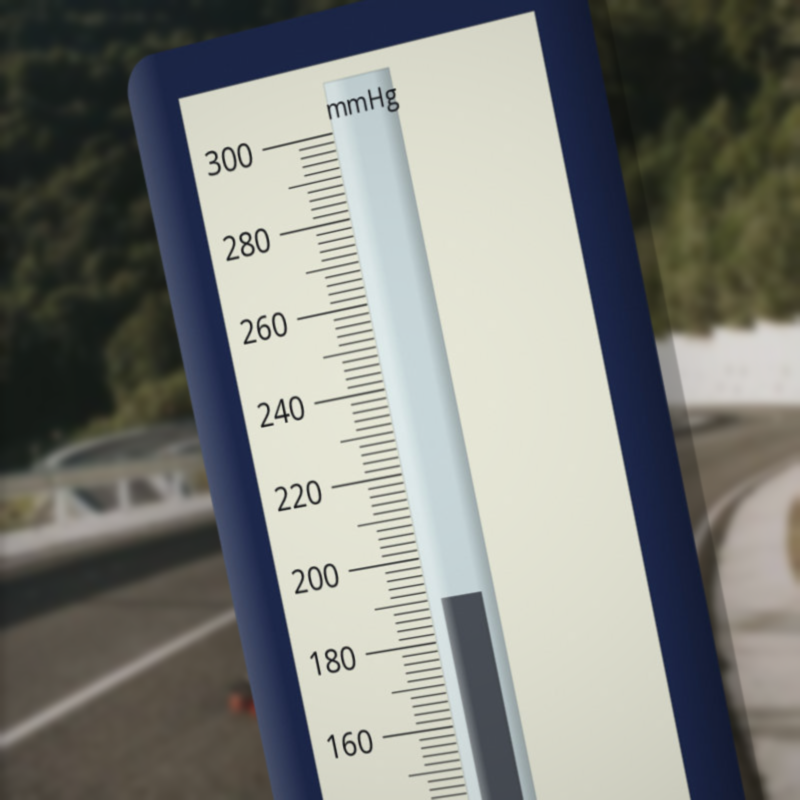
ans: {"value": 190, "unit": "mmHg"}
